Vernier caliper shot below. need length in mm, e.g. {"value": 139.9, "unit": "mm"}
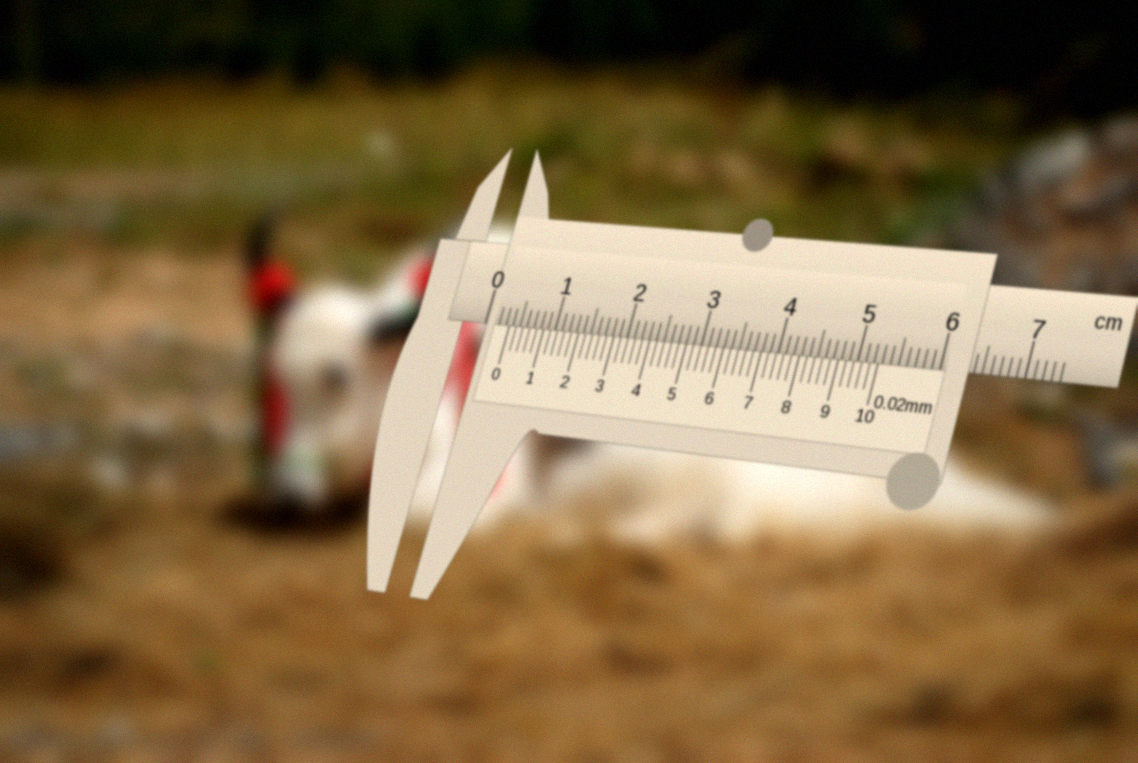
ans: {"value": 3.5, "unit": "mm"}
